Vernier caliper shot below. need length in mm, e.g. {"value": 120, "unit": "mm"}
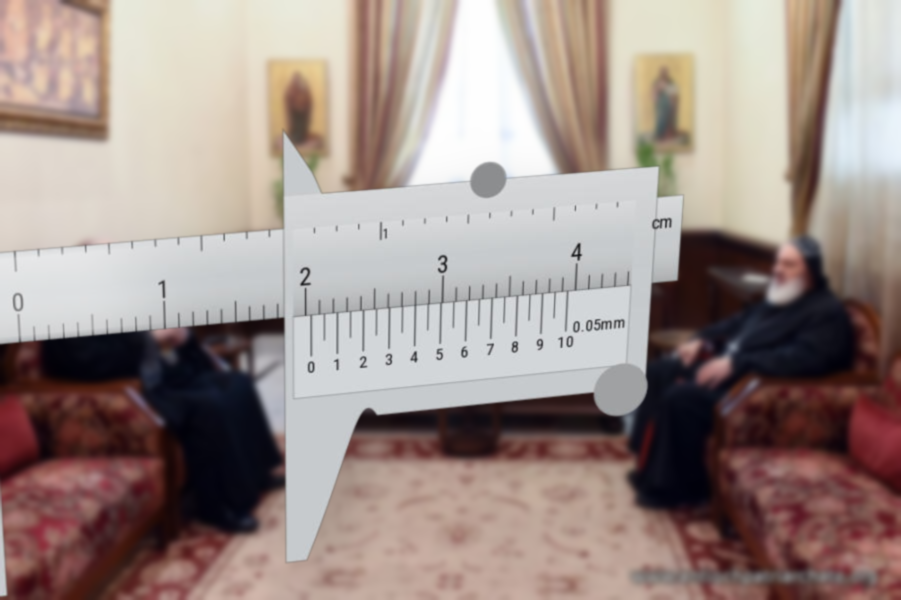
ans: {"value": 20.4, "unit": "mm"}
